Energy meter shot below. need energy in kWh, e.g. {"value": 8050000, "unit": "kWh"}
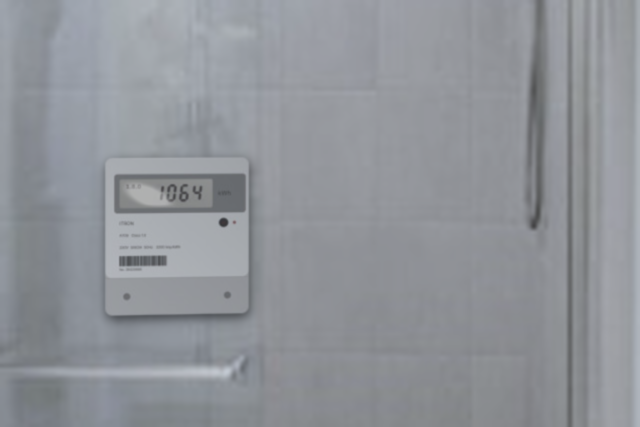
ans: {"value": 1064, "unit": "kWh"}
